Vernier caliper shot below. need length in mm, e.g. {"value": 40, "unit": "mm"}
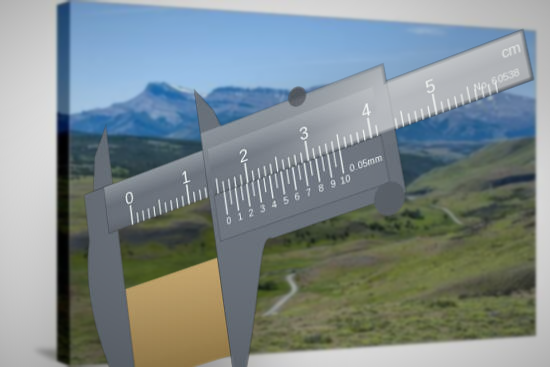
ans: {"value": 16.0, "unit": "mm"}
